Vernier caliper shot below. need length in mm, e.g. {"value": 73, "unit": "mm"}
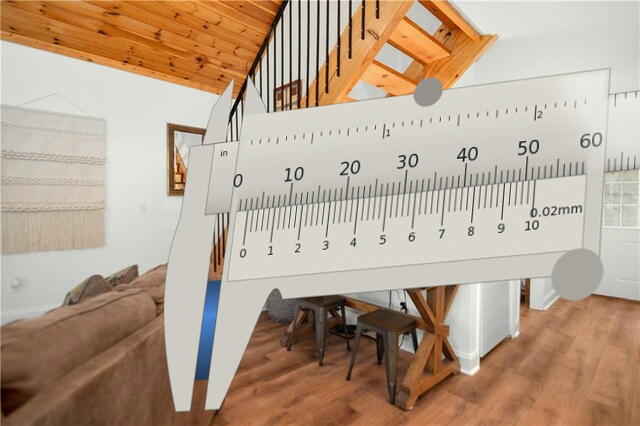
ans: {"value": 2.5, "unit": "mm"}
